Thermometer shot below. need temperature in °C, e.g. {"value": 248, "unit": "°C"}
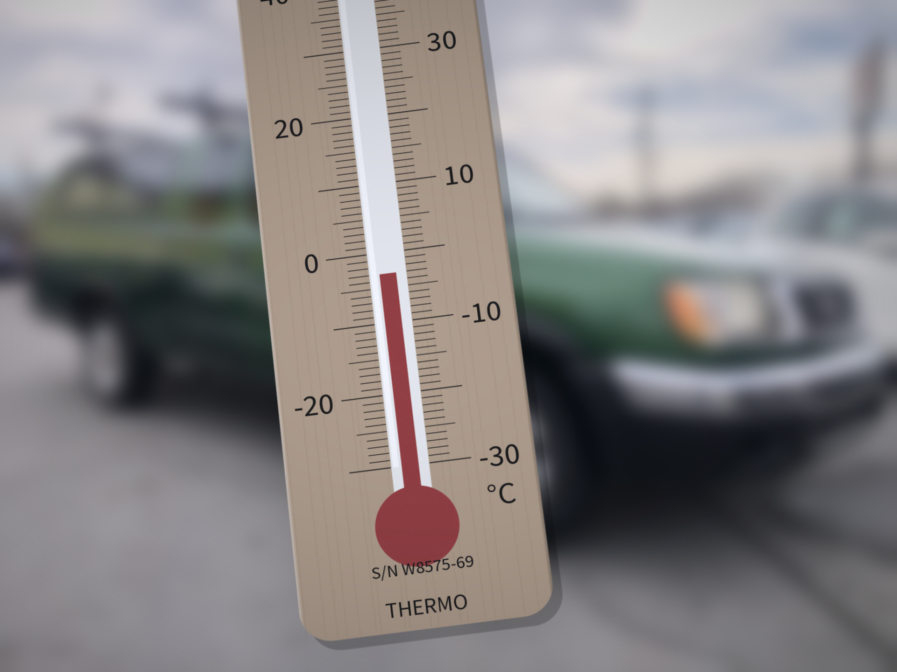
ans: {"value": -3, "unit": "°C"}
